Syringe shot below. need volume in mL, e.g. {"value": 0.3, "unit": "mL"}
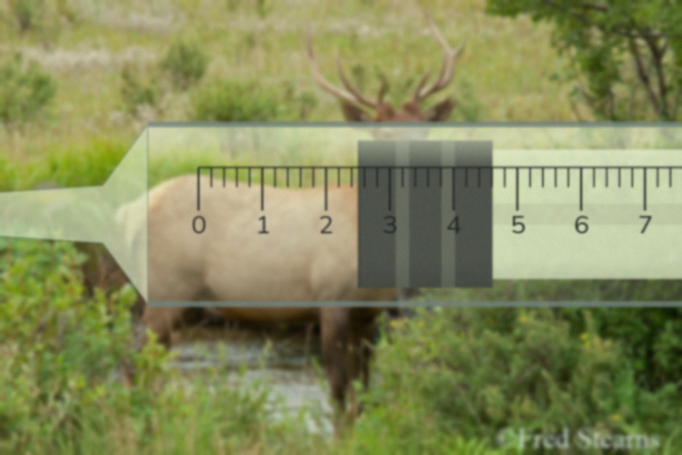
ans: {"value": 2.5, "unit": "mL"}
